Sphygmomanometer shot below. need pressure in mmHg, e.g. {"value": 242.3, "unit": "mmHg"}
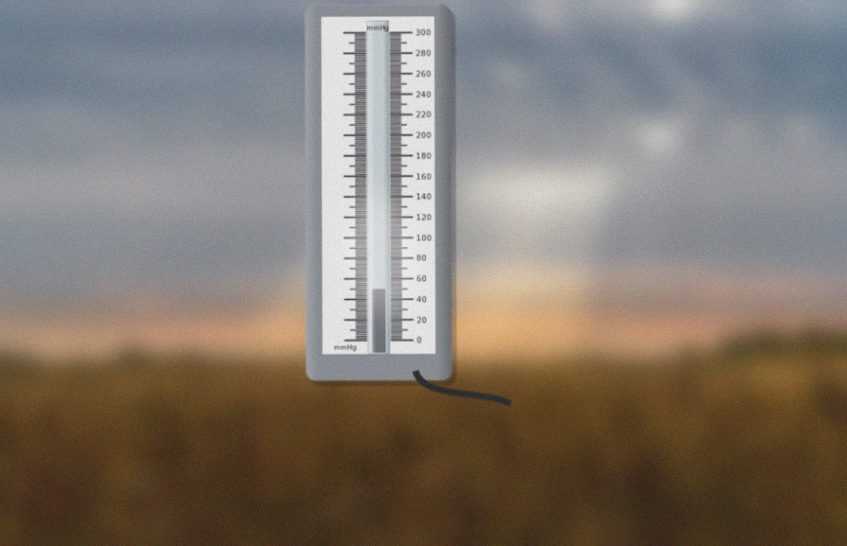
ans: {"value": 50, "unit": "mmHg"}
